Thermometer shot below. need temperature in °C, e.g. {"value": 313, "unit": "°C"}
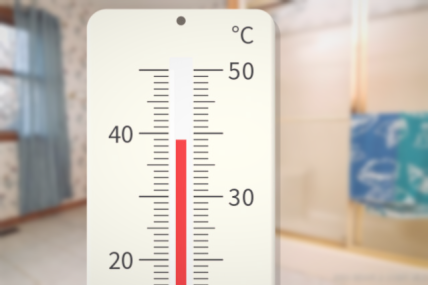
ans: {"value": 39, "unit": "°C"}
